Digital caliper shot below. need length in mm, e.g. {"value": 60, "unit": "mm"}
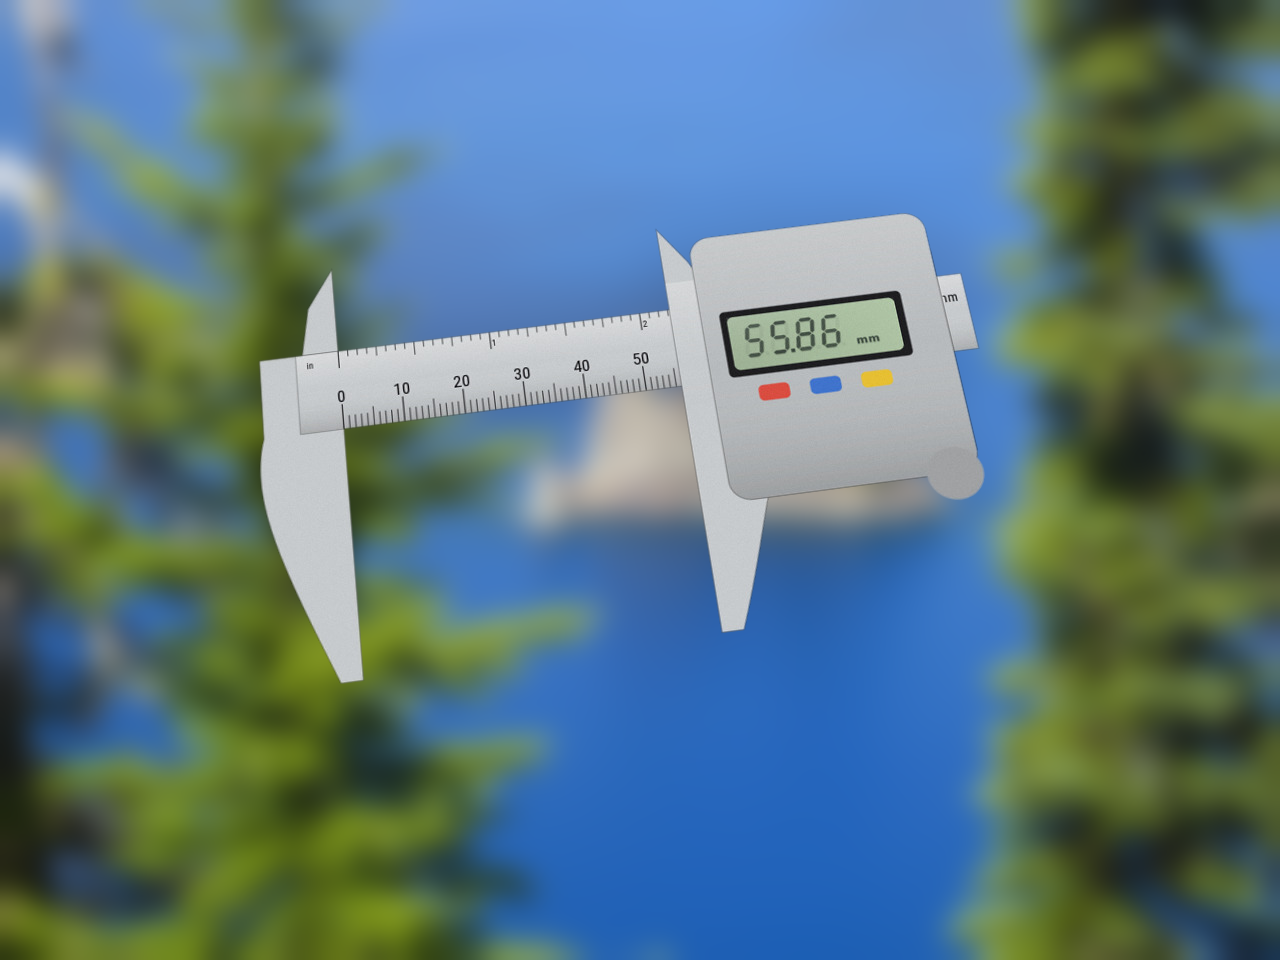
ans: {"value": 55.86, "unit": "mm"}
